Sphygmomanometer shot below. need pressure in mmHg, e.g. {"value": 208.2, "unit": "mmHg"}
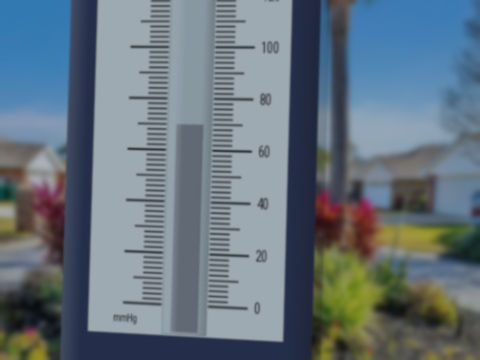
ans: {"value": 70, "unit": "mmHg"}
